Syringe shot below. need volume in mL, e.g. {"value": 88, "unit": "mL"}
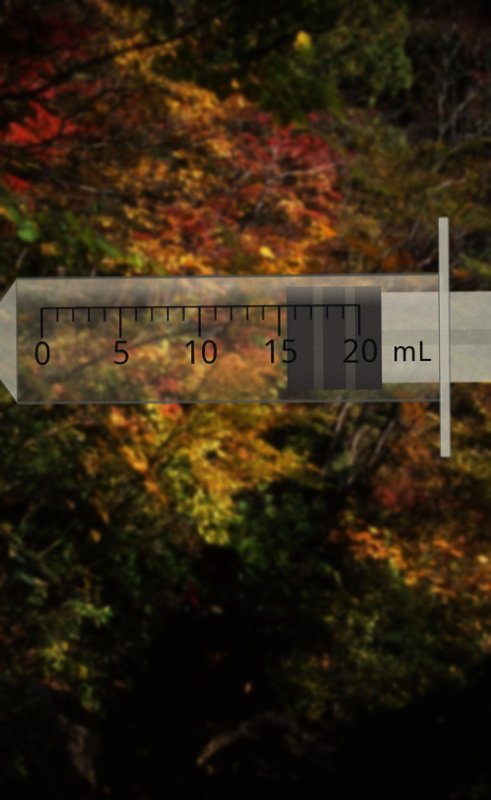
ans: {"value": 15.5, "unit": "mL"}
